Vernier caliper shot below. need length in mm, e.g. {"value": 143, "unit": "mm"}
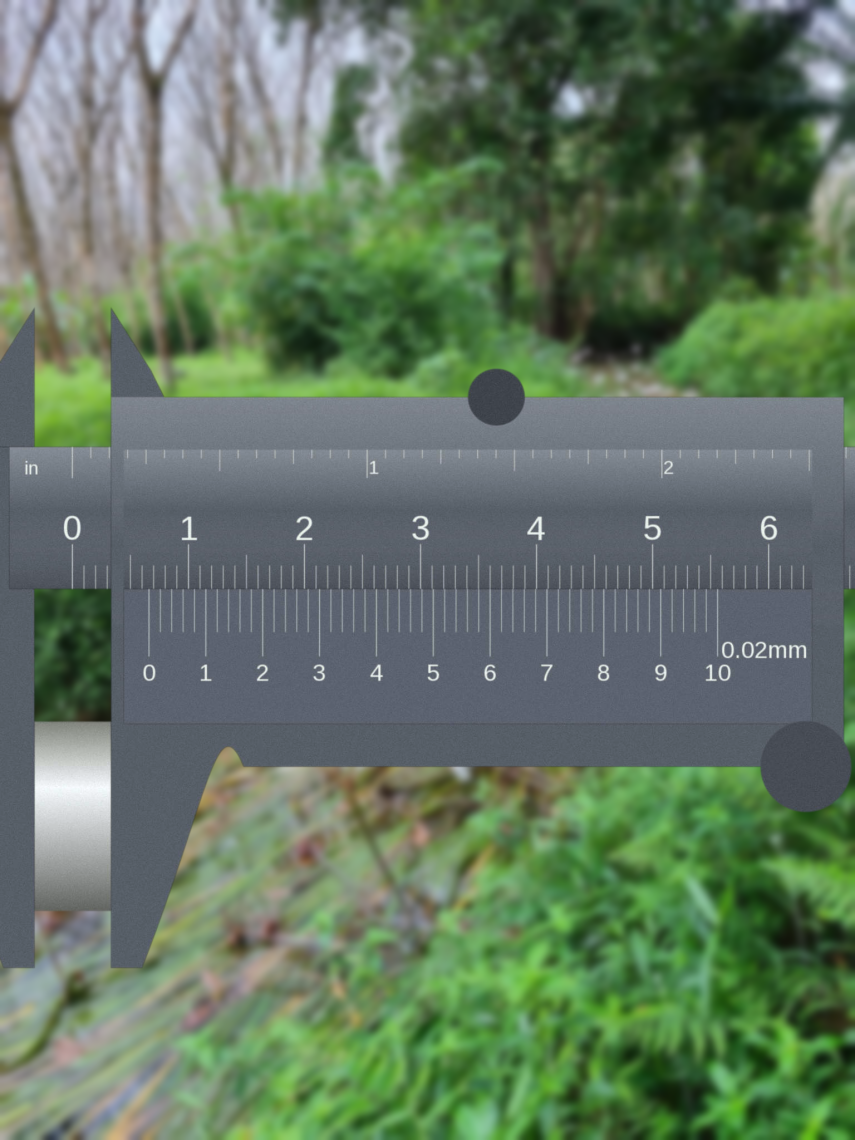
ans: {"value": 6.6, "unit": "mm"}
